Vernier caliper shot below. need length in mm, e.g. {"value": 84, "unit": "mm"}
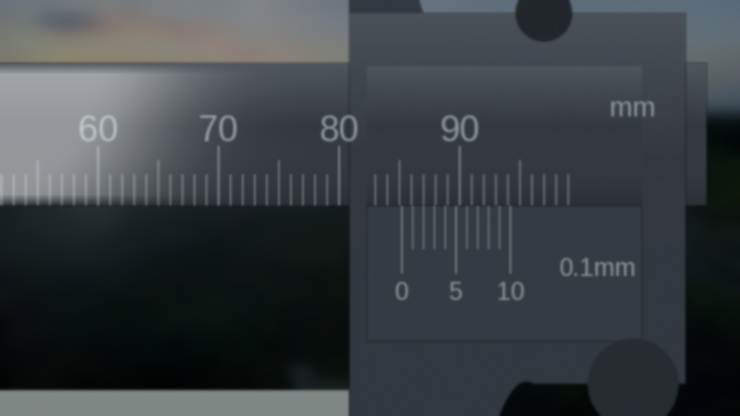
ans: {"value": 85.2, "unit": "mm"}
